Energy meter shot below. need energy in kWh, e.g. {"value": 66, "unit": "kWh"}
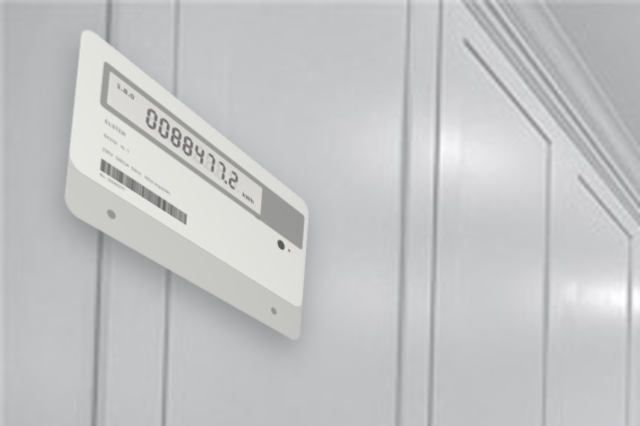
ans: {"value": 88477.2, "unit": "kWh"}
